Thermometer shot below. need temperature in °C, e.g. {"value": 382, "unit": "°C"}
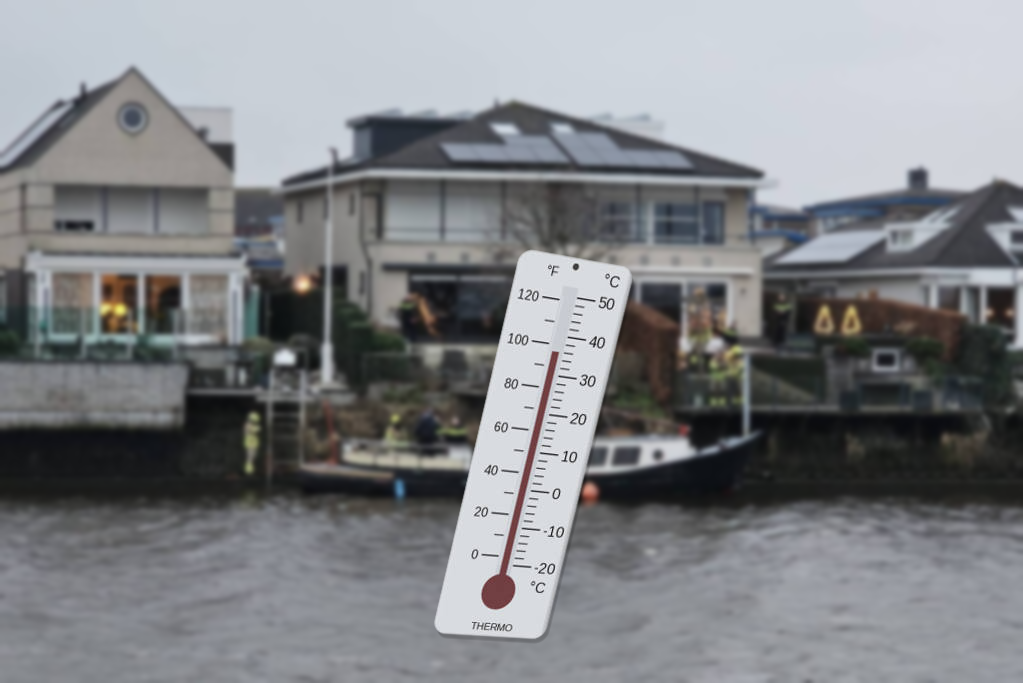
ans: {"value": 36, "unit": "°C"}
